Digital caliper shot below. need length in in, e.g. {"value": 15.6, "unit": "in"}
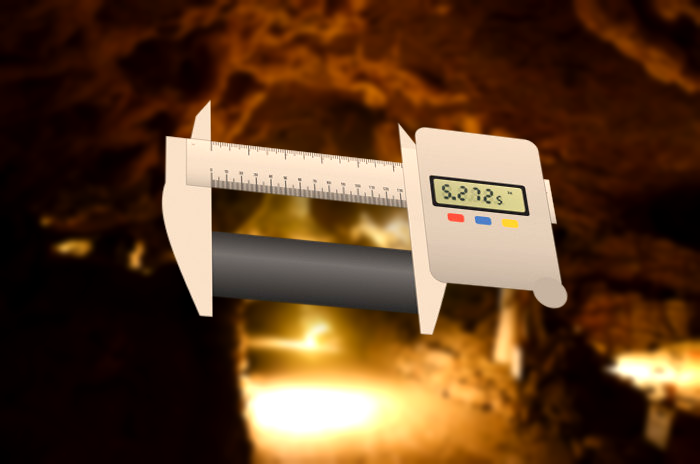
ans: {"value": 5.2725, "unit": "in"}
